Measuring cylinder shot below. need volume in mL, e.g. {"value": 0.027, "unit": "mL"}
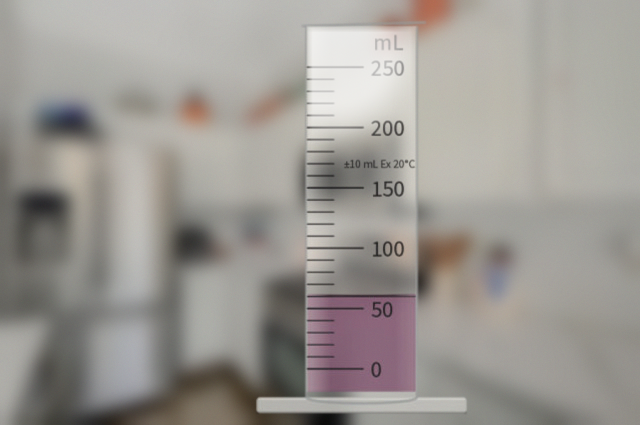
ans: {"value": 60, "unit": "mL"}
